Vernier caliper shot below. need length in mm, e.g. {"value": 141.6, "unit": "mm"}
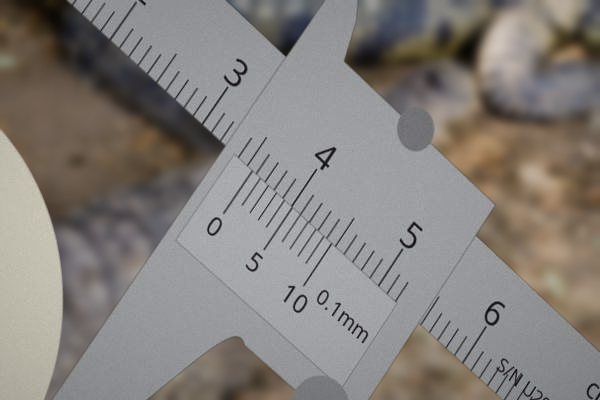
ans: {"value": 35.6, "unit": "mm"}
